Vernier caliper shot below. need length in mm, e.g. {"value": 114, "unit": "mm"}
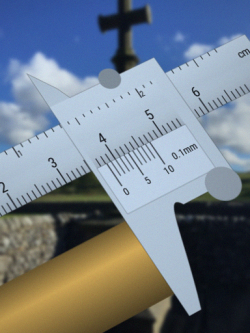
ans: {"value": 38.2, "unit": "mm"}
